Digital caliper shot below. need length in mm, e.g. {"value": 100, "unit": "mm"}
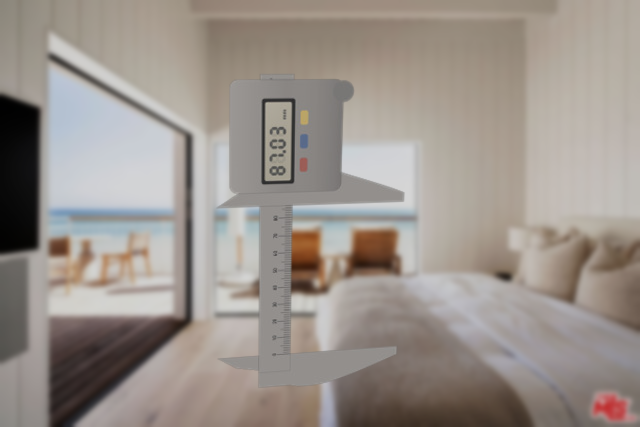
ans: {"value": 87.03, "unit": "mm"}
